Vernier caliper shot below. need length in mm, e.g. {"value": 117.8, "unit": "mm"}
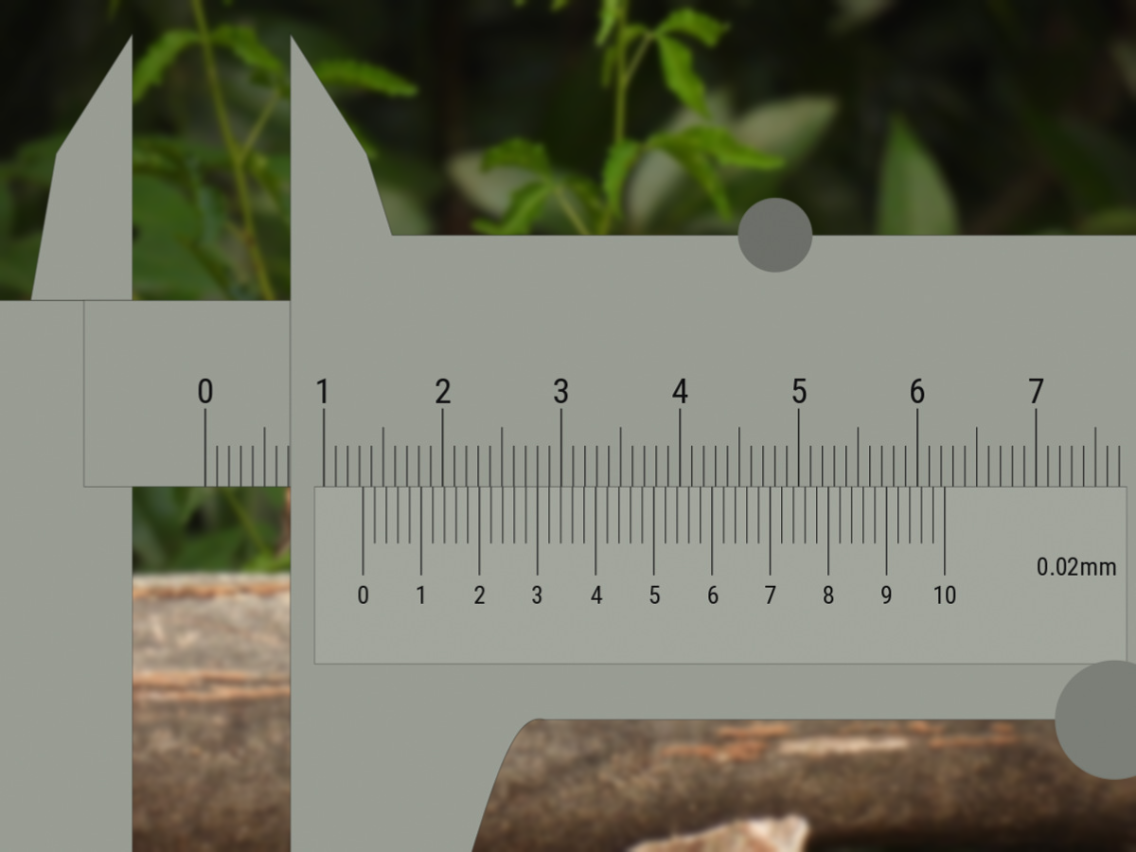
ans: {"value": 13.3, "unit": "mm"}
